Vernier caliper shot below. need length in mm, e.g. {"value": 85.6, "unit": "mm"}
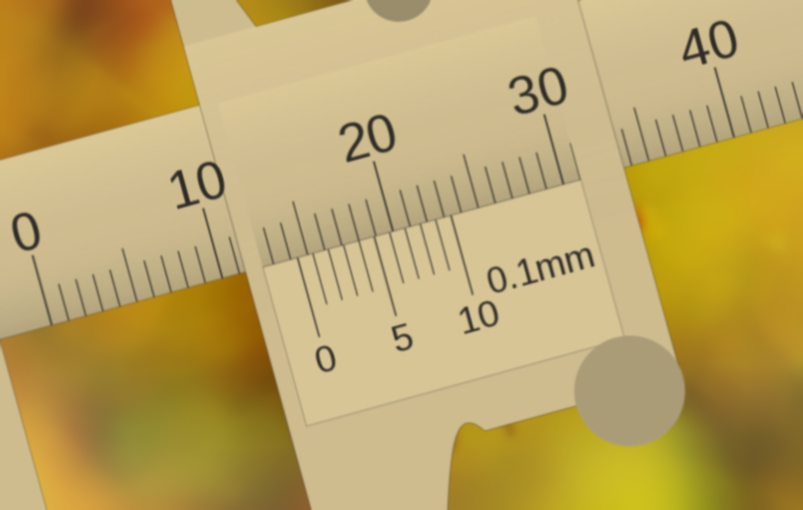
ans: {"value": 14.4, "unit": "mm"}
